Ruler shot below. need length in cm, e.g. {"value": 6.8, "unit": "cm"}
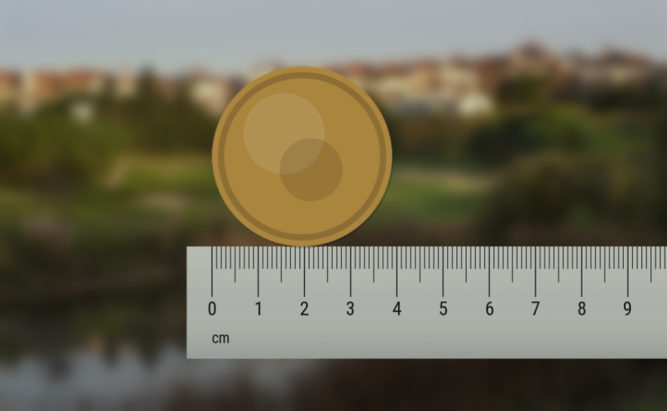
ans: {"value": 3.9, "unit": "cm"}
